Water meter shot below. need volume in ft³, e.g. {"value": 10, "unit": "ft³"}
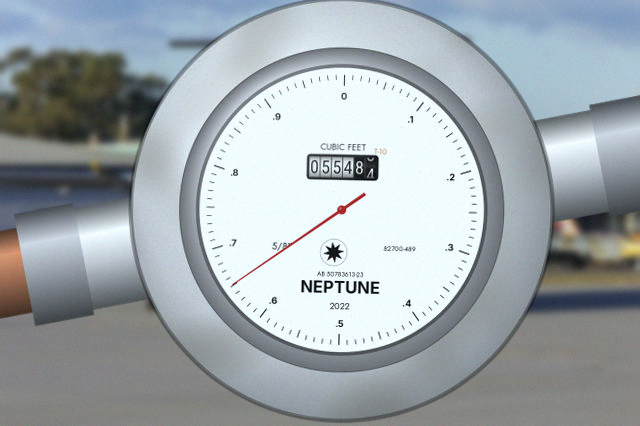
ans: {"value": 55483.65, "unit": "ft³"}
